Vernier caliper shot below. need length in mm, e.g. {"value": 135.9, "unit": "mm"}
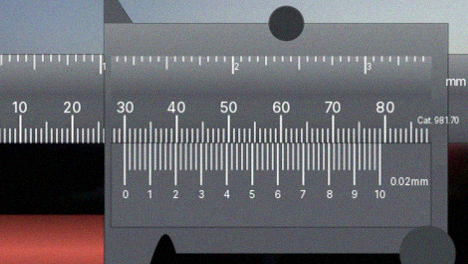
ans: {"value": 30.0, "unit": "mm"}
